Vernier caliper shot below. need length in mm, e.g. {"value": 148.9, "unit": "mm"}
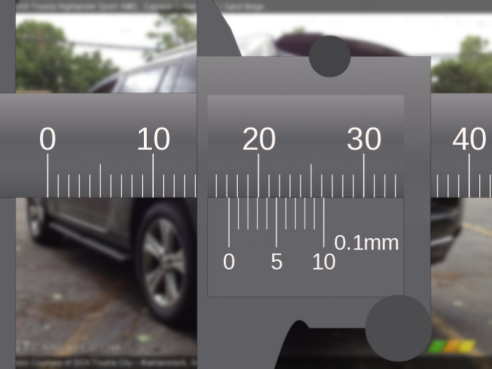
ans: {"value": 17.2, "unit": "mm"}
